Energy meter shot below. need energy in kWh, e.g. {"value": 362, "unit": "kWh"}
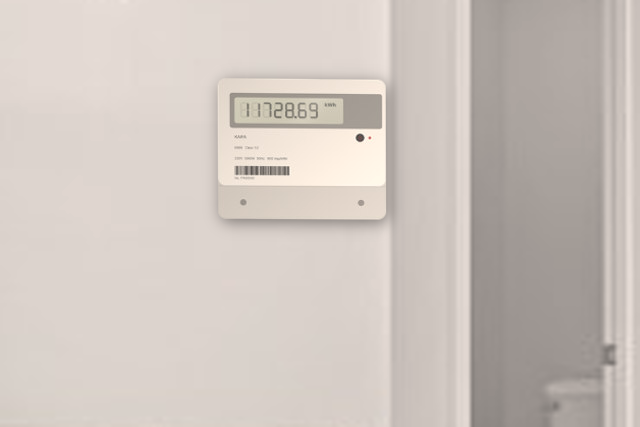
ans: {"value": 11728.69, "unit": "kWh"}
